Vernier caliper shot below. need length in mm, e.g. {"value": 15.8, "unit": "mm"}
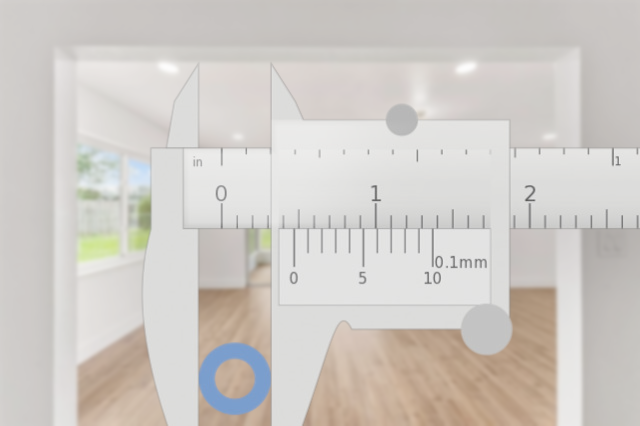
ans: {"value": 4.7, "unit": "mm"}
